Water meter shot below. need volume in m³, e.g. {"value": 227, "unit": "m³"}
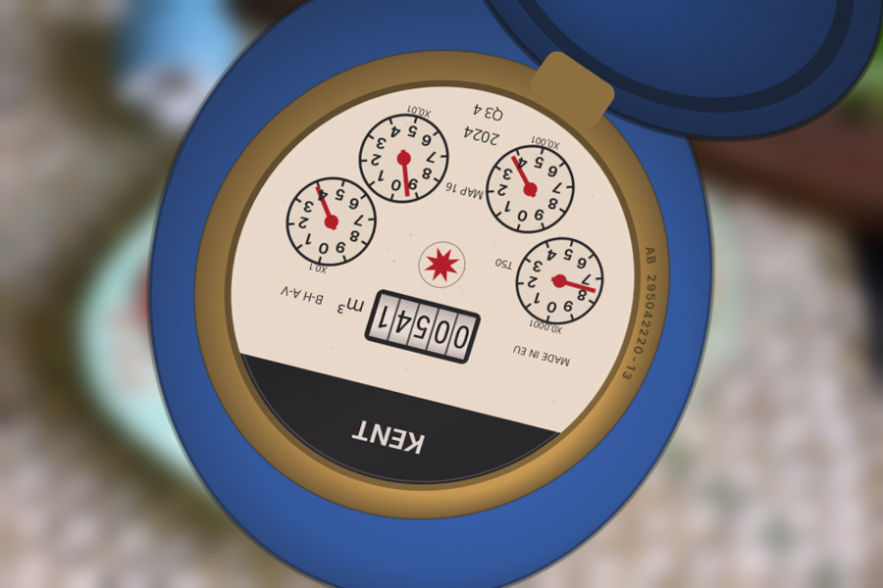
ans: {"value": 541.3937, "unit": "m³"}
